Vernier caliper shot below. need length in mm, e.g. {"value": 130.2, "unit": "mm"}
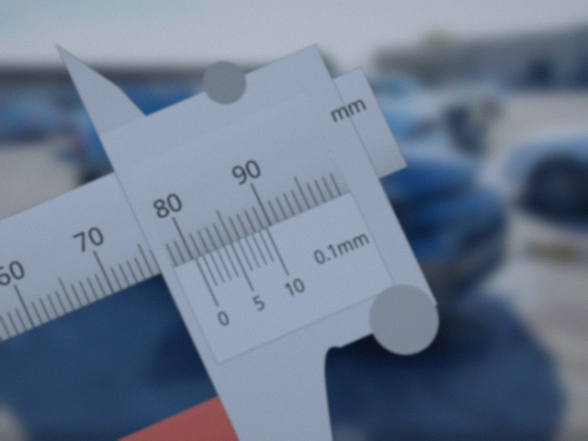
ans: {"value": 80.4, "unit": "mm"}
